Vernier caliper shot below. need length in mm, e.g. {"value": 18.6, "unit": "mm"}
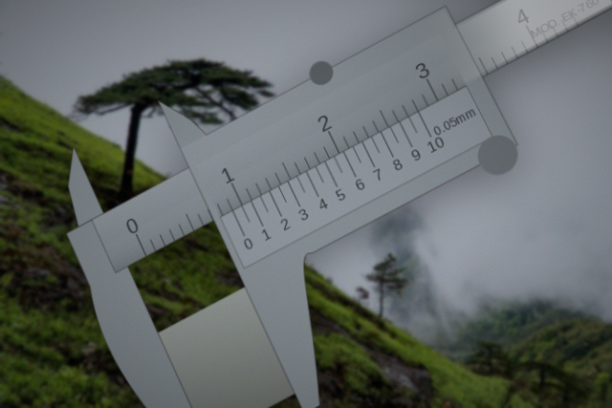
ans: {"value": 9.0, "unit": "mm"}
